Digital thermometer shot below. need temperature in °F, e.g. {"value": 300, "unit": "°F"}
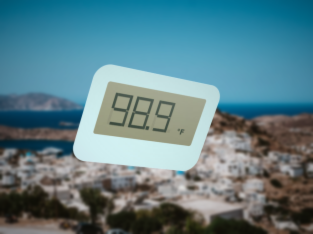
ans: {"value": 98.9, "unit": "°F"}
